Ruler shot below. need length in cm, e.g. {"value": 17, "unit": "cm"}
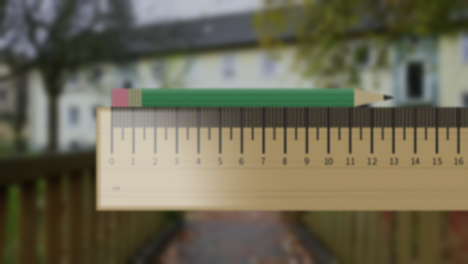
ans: {"value": 13, "unit": "cm"}
